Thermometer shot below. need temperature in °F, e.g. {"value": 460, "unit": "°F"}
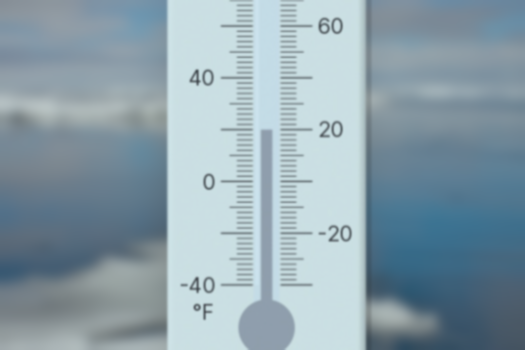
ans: {"value": 20, "unit": "°F"}
